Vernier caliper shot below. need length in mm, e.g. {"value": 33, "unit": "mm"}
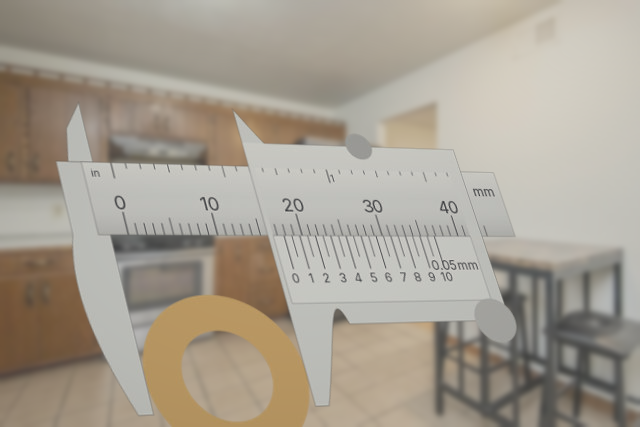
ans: {"value": 17.8, "unit": "mm"}
